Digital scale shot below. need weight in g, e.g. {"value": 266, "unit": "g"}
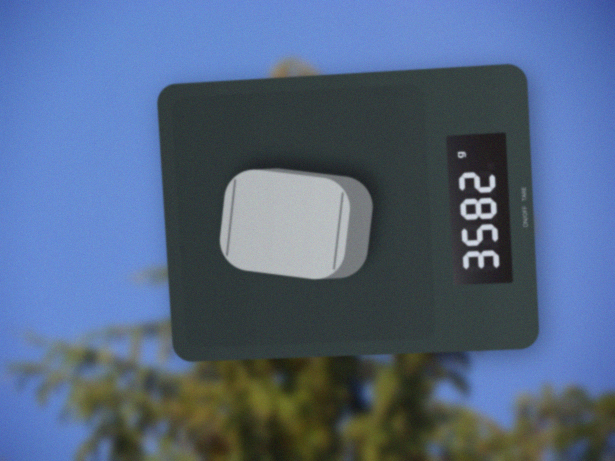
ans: {"value": 3582, "unit": "g"}
